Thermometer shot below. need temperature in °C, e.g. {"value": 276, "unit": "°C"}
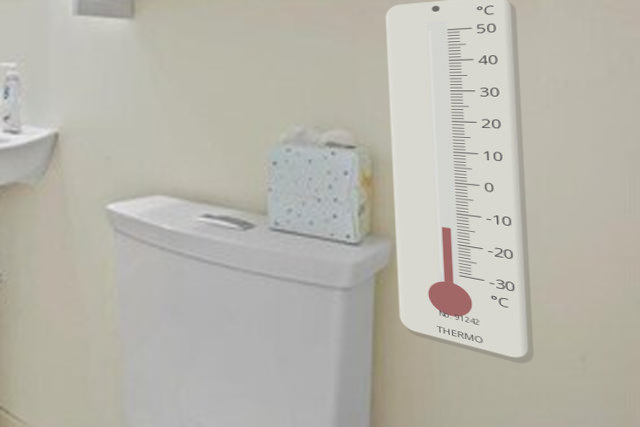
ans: {"value": -15, "unit": "°C"}
